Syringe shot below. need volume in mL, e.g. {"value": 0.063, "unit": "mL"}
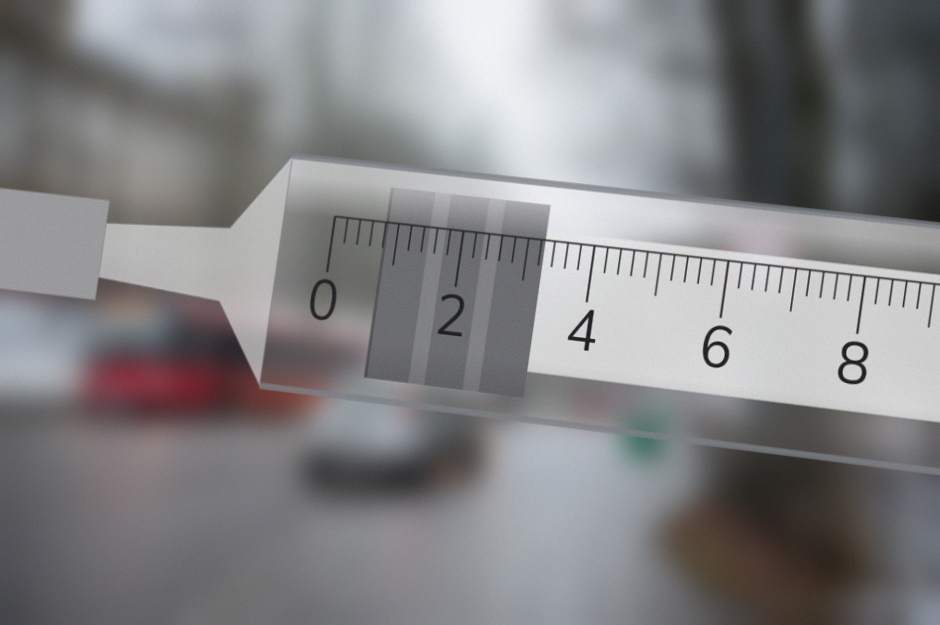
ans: {"value": 0.8, "unit": "mL"}
